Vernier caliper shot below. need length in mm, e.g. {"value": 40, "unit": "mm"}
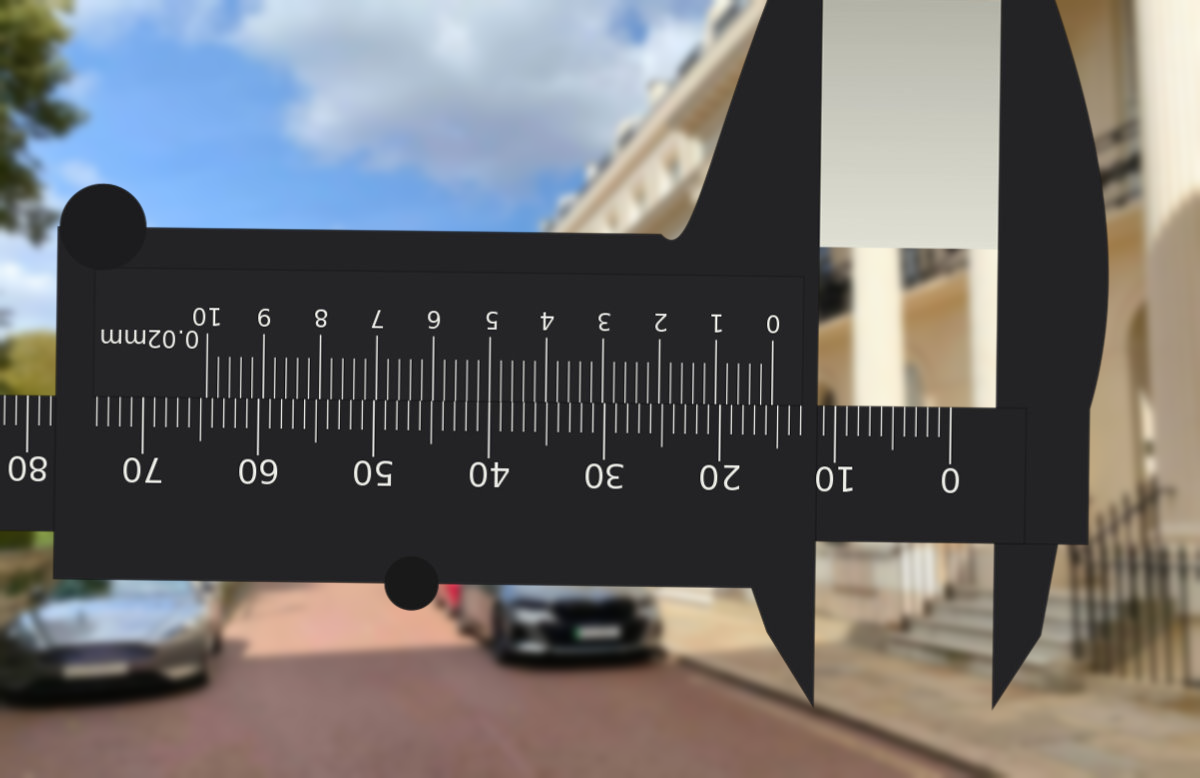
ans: {"value": 15.5, "unit": "mm"}
